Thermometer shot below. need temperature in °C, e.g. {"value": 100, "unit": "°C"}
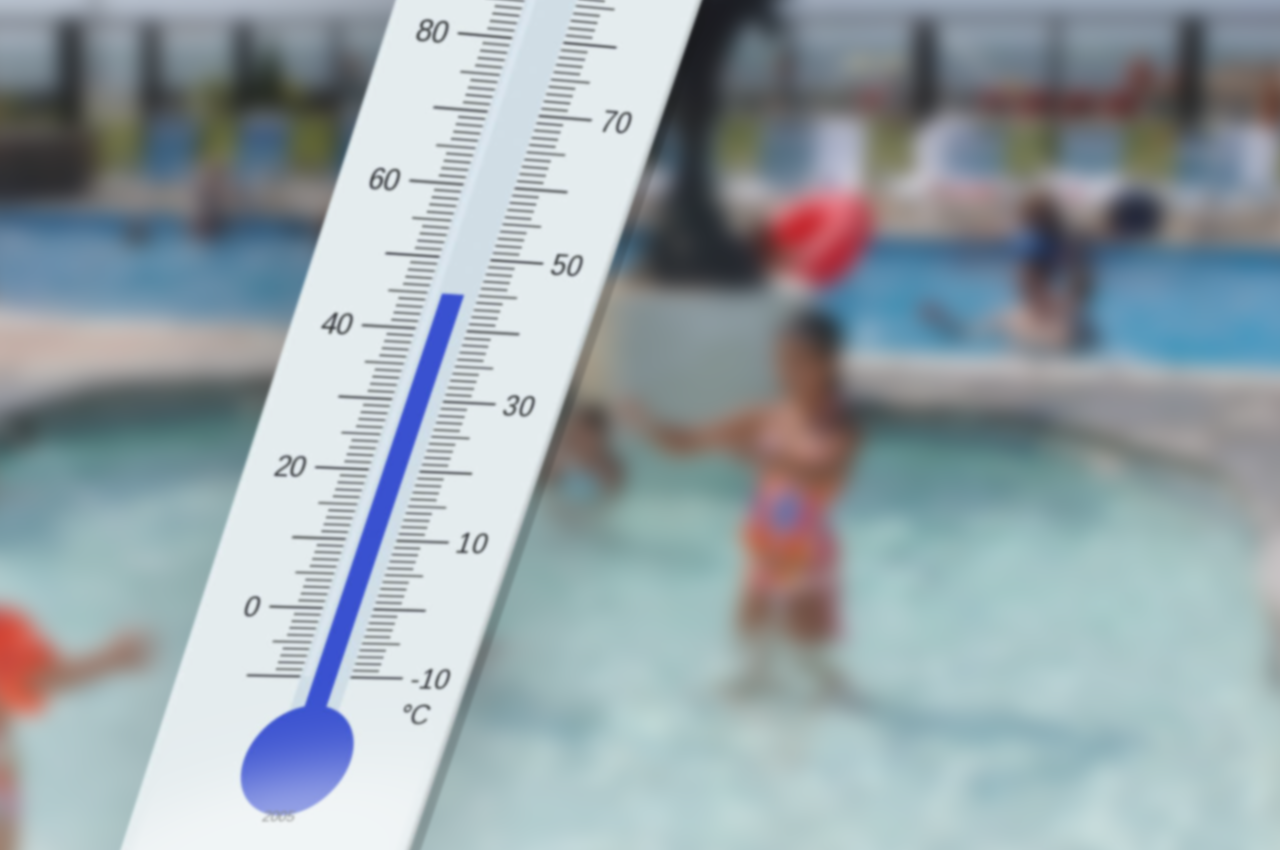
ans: {"value": 45, "unit": "°C"}
